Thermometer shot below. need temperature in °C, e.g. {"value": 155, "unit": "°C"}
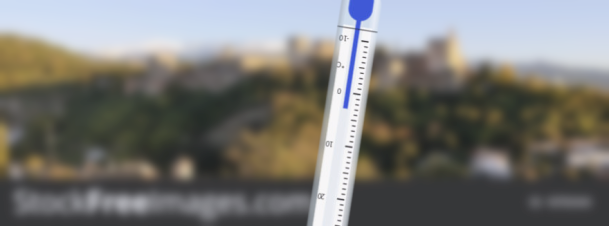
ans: {"value": 3, "unit": "°C"}
